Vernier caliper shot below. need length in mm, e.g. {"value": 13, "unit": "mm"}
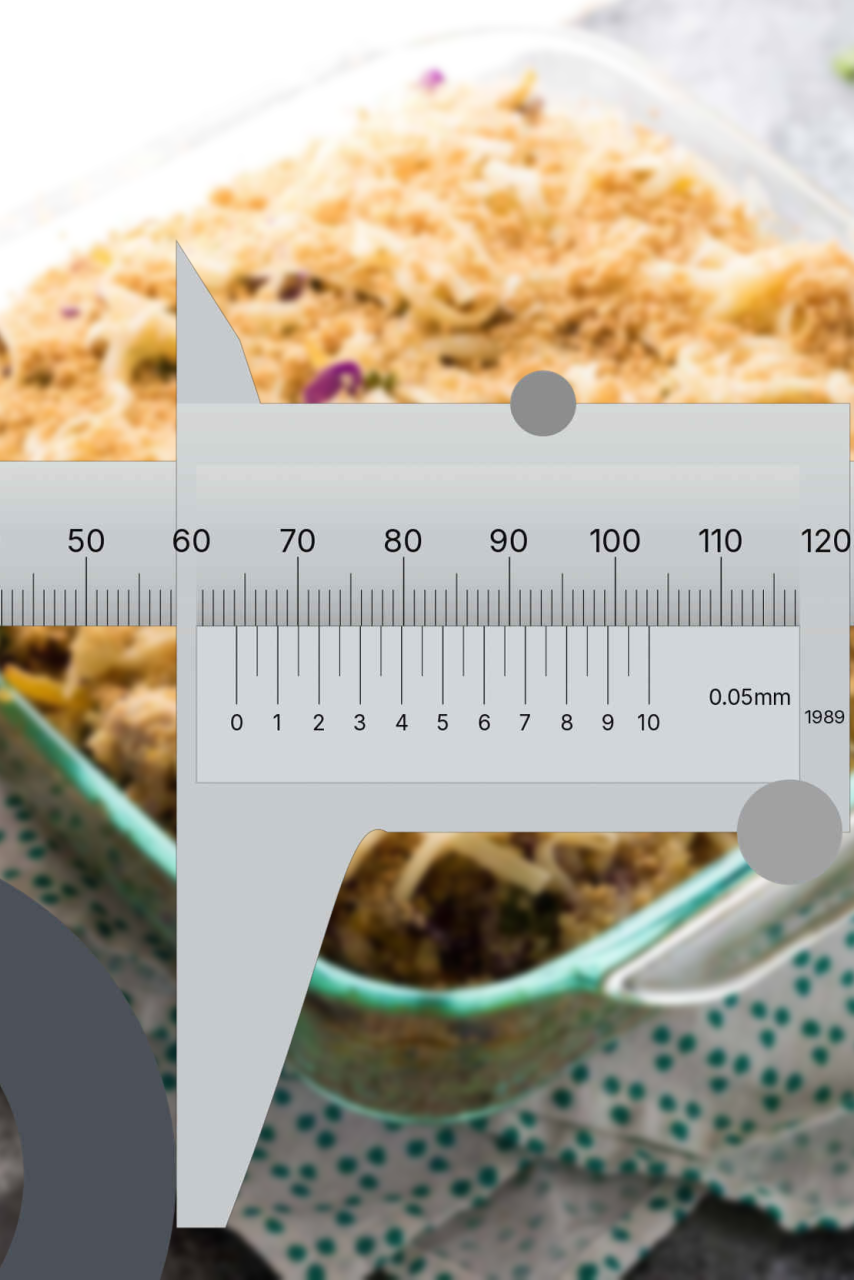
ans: {"value": 64.2, "unit": "mm"}
